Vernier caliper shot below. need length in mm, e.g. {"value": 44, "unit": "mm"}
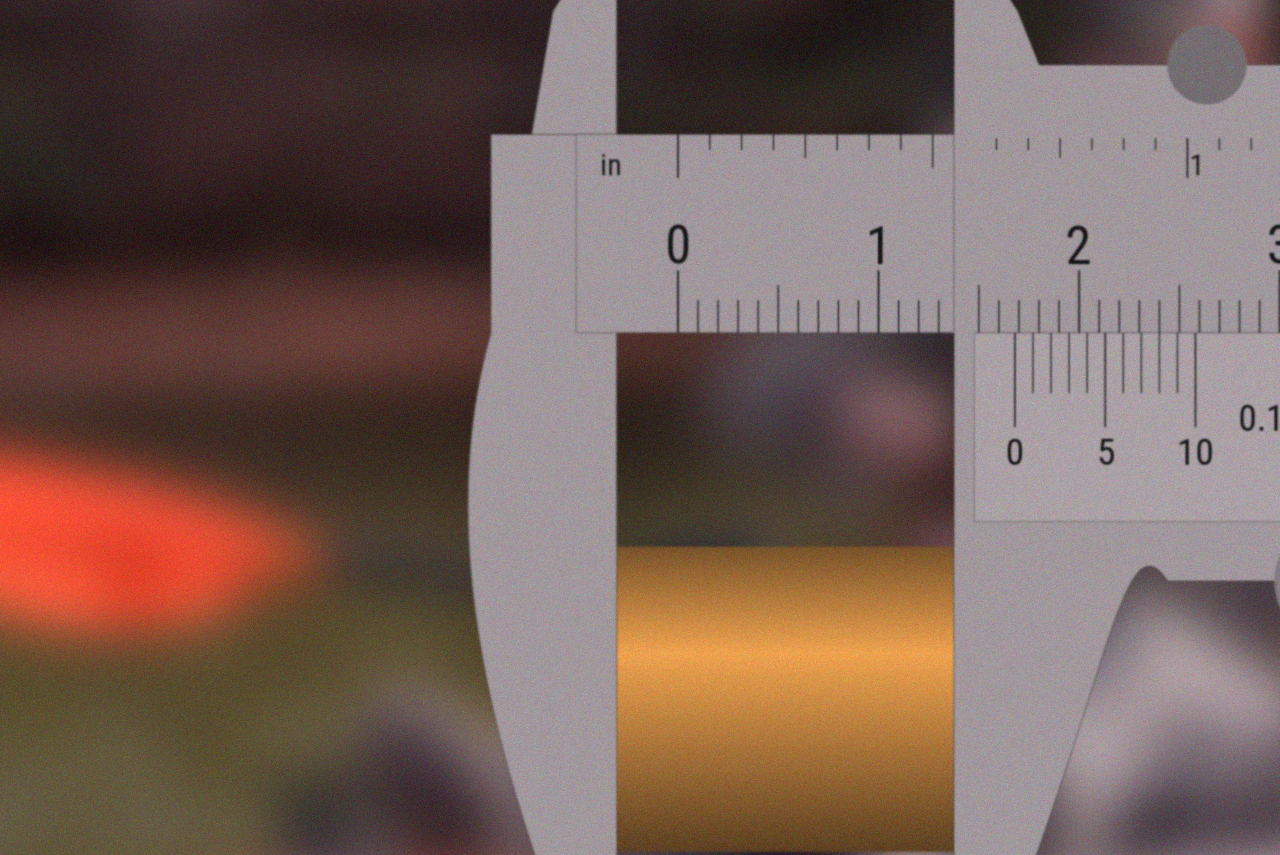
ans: {"value": 16.8, "unit": "mm"}
